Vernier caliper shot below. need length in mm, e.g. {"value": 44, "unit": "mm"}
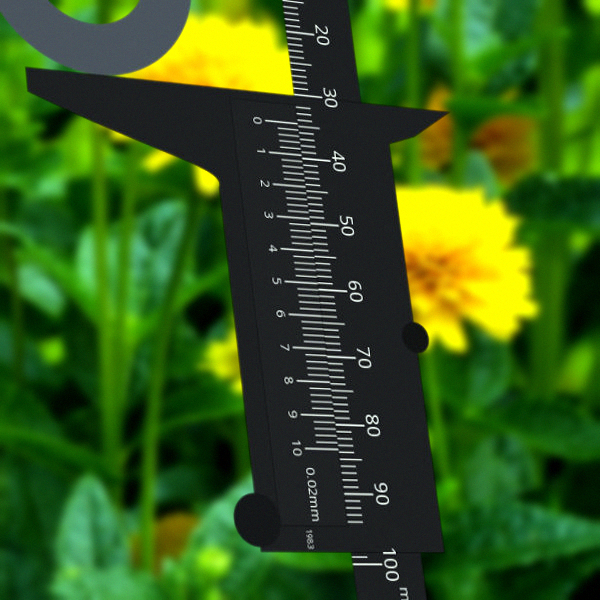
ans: {"value": 34.6, "unit": "mm"}
